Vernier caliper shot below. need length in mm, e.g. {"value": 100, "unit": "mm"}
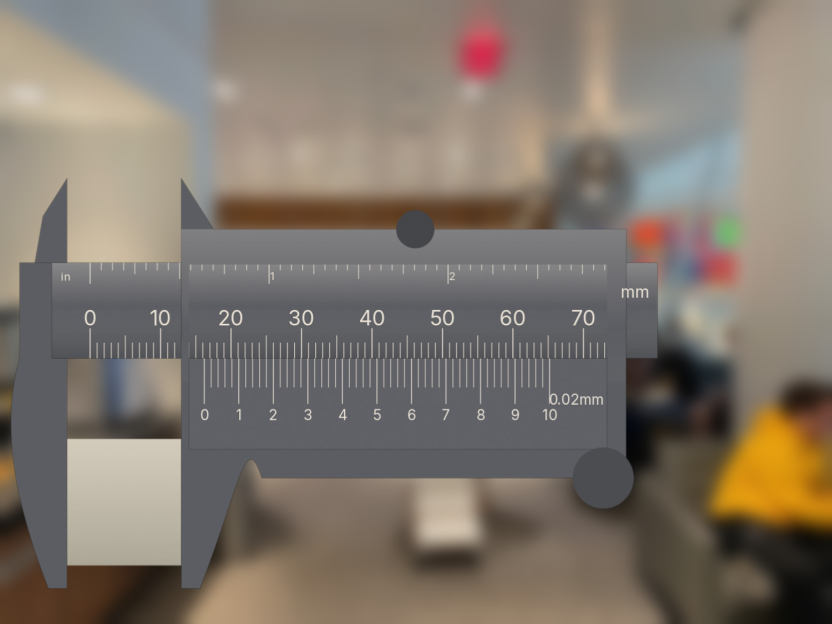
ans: {"value": 16.2, "unit": "mm"}
